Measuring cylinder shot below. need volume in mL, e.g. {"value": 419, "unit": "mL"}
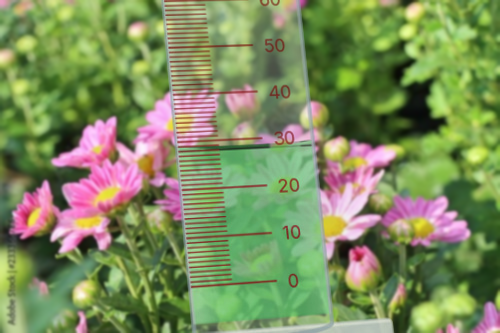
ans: {"value": 28, "unit": "mL"}
